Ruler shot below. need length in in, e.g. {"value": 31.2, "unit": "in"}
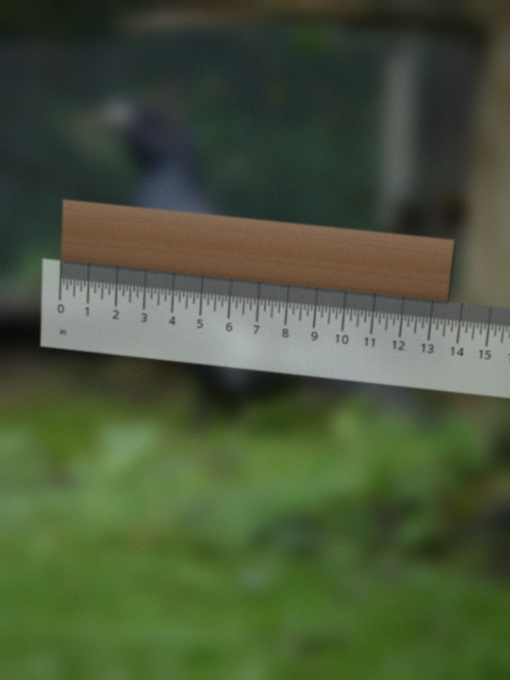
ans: {"value": 13.5, "unit": "in"}
